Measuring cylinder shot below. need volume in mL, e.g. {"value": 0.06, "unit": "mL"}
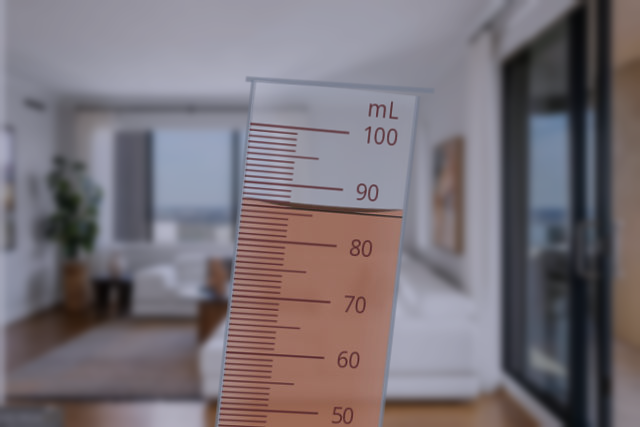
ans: {"value": 86, "unit": "mL"}
